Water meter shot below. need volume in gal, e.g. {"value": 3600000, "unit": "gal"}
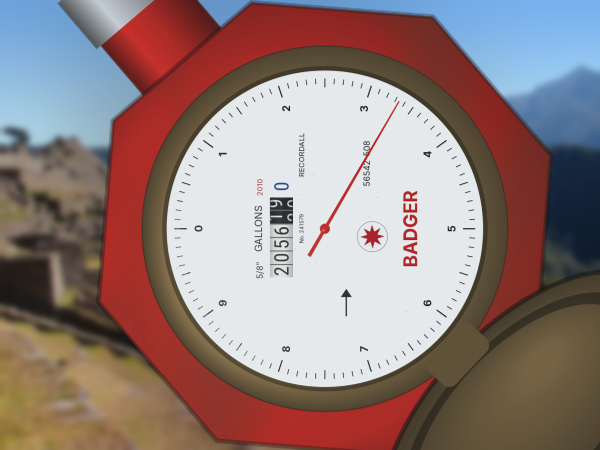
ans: {"value": 2056193.3, "unit": "gal"}
